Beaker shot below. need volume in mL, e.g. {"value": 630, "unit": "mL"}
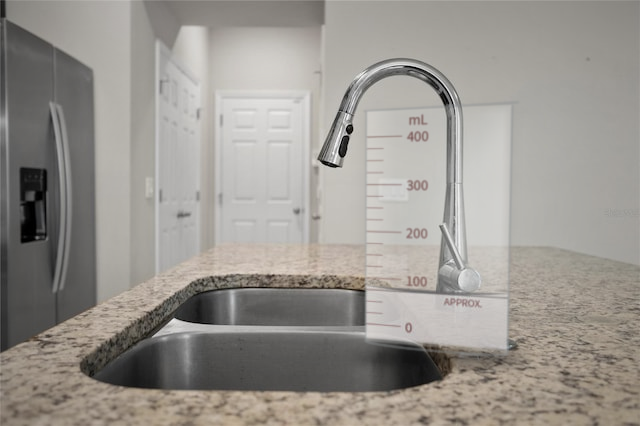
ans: {"value": 75, "unit": "mL"}
